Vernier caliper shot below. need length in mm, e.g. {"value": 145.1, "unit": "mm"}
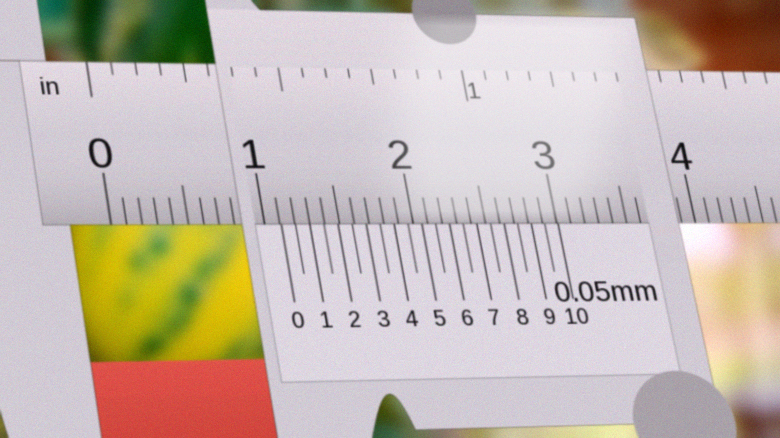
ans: {"value": 11.1, "unit": "mm"}
